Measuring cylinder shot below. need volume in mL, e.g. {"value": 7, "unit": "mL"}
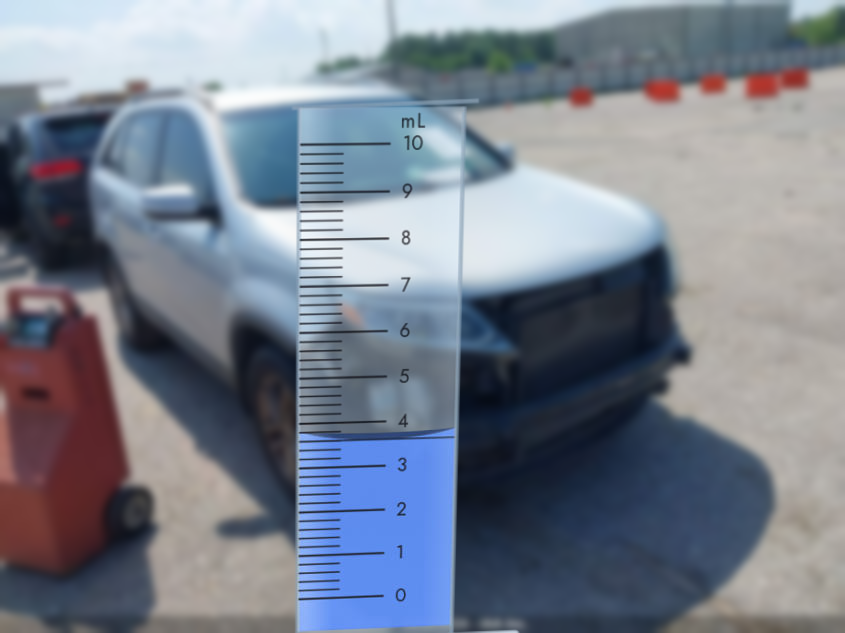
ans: {"value": 3.6, "unit": "mL"}
